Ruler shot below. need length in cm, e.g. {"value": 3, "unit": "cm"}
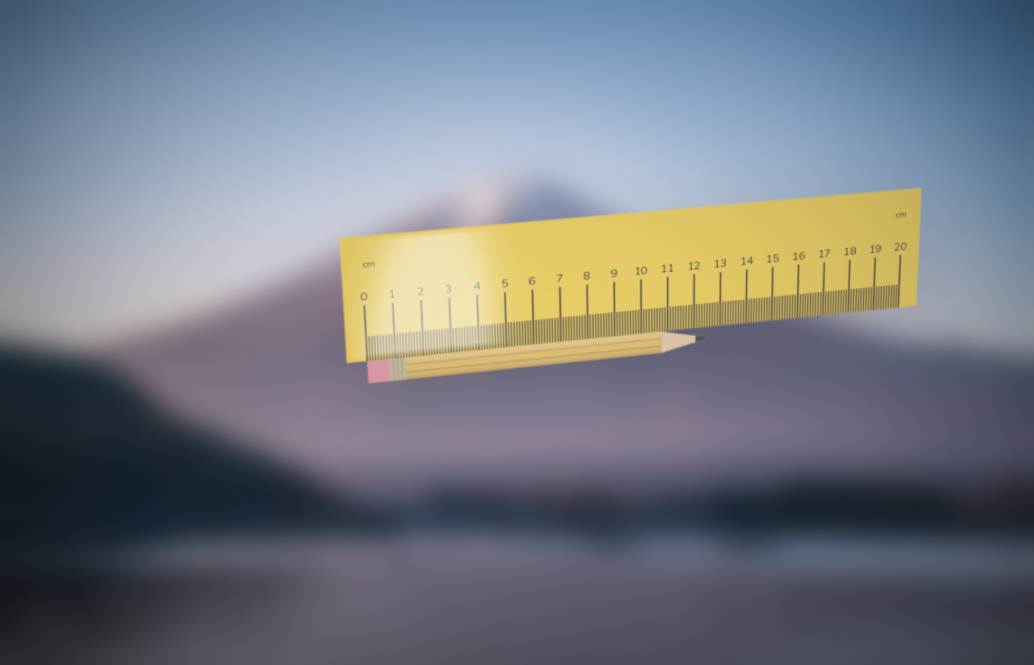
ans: {"value": 12.5, "unit": "cm"}
